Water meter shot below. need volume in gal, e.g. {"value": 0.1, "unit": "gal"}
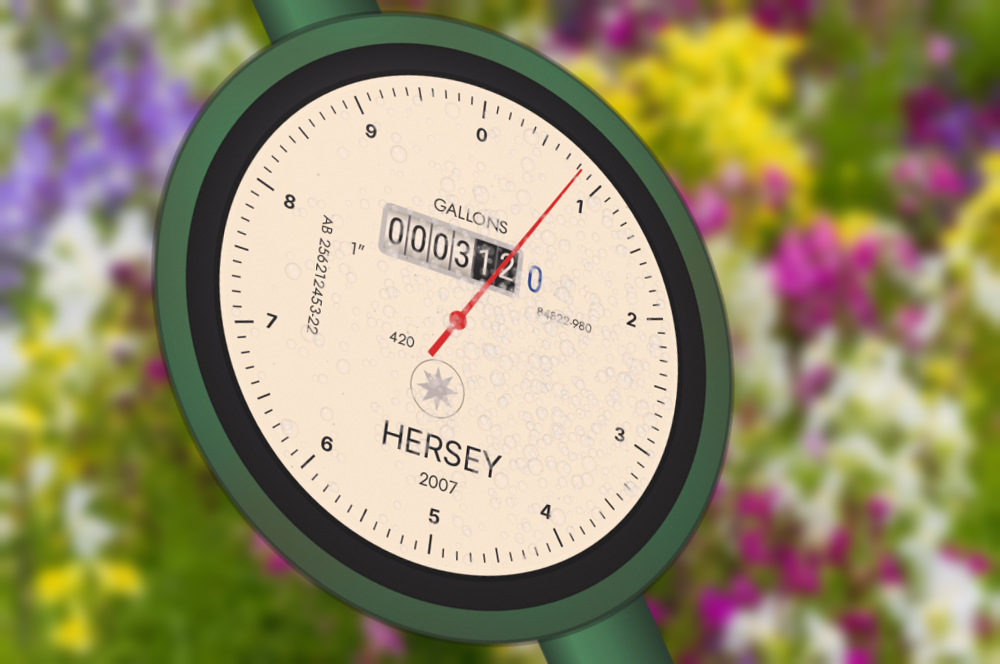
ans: {"value": 3120.8, "unit": "gal"}
